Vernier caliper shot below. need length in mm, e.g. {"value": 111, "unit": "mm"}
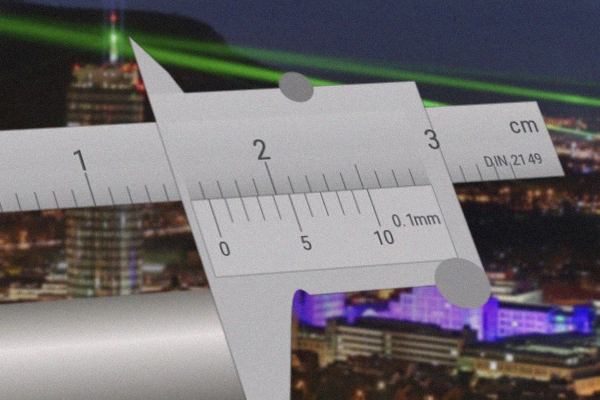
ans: {"value": 16.2, "unit": "mm"}
